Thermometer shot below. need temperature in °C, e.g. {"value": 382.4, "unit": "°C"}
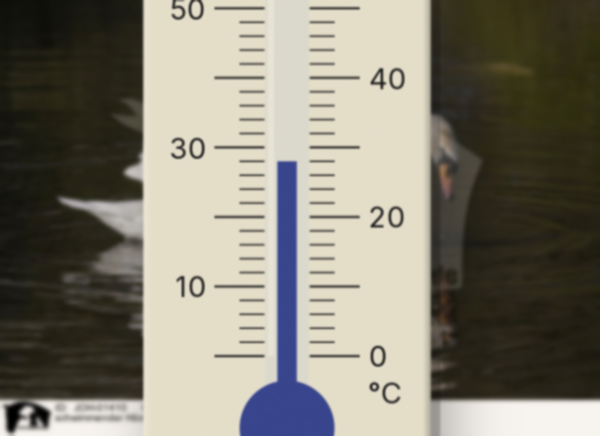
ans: {"value": 28, "unit": "°C"}
